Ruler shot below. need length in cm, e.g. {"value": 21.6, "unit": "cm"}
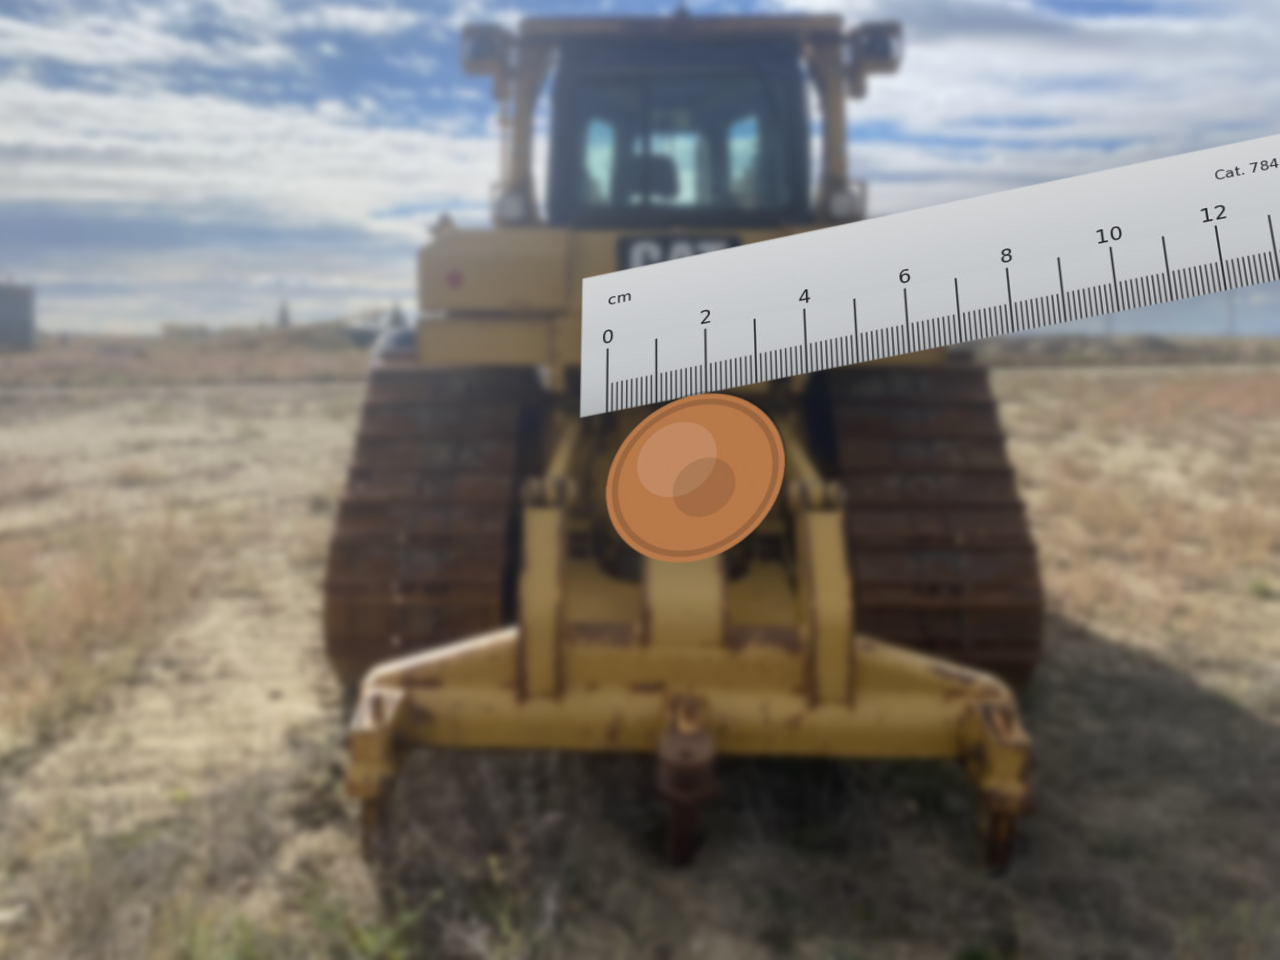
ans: {"value": 3.5, "unit": "cm"}
